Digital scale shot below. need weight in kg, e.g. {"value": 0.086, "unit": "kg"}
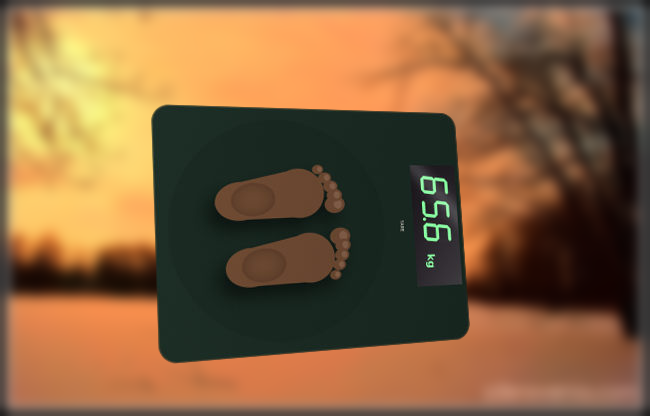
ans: {"value": 65.6, "unit": "kg"}
